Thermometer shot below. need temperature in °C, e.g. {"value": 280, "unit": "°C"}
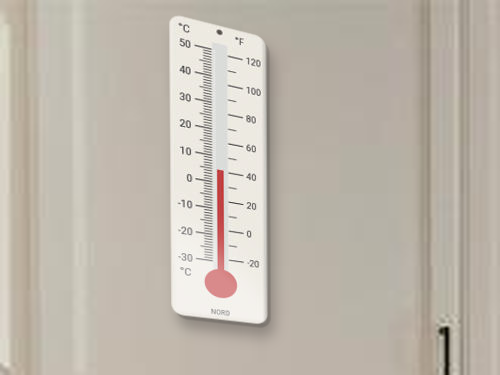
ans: {"value": 5, "unit": "°C"}
